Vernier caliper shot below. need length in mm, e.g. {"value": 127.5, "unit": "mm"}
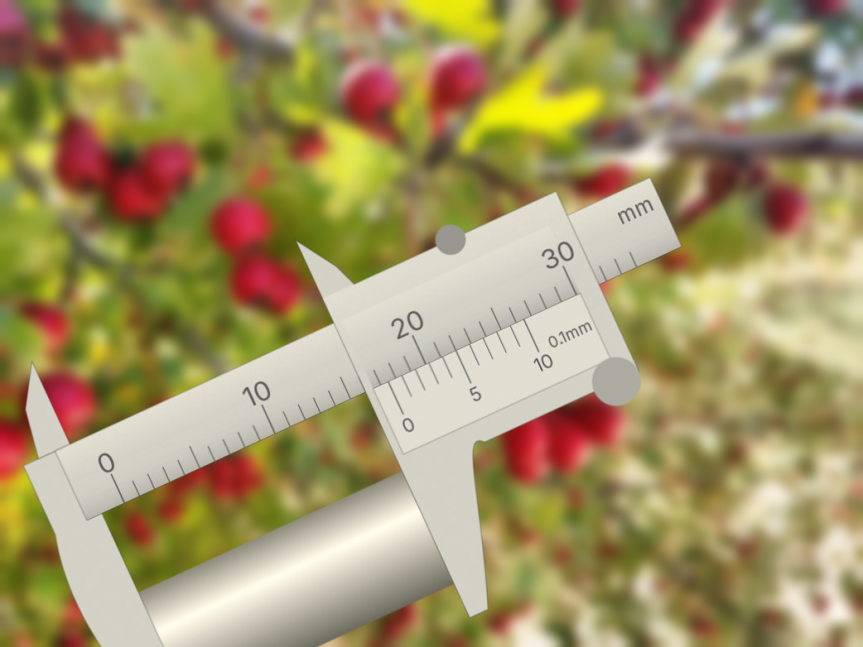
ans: {"value": 17.5, "unit": "mm"}
